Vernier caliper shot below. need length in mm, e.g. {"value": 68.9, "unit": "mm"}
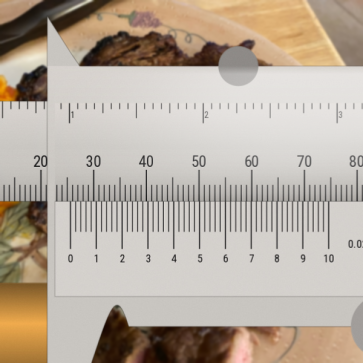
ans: {"value": 25.6, "unit": "mm"}
